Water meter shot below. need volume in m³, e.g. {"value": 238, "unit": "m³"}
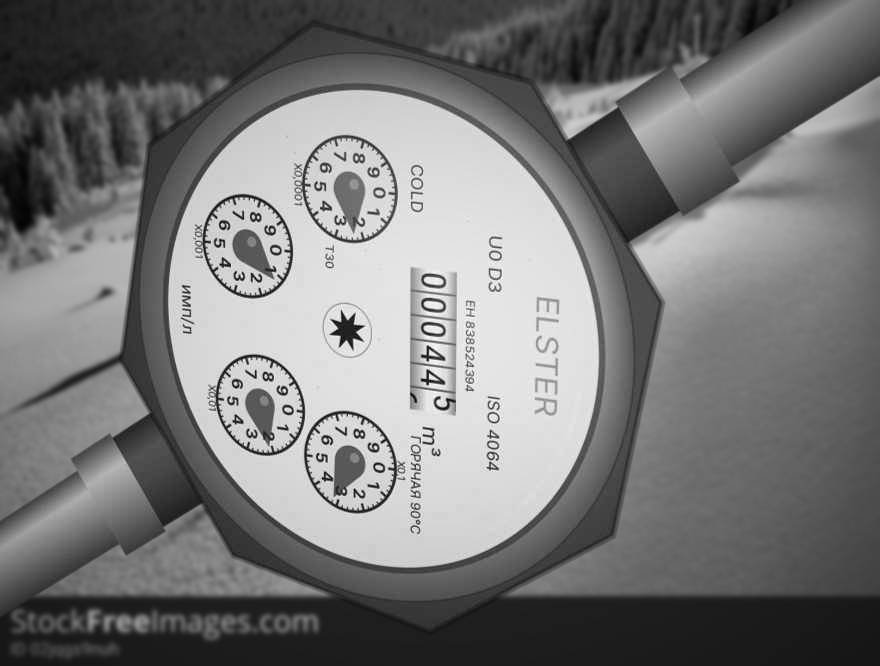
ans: {"value": 445.3212, "unit": "m³"}
